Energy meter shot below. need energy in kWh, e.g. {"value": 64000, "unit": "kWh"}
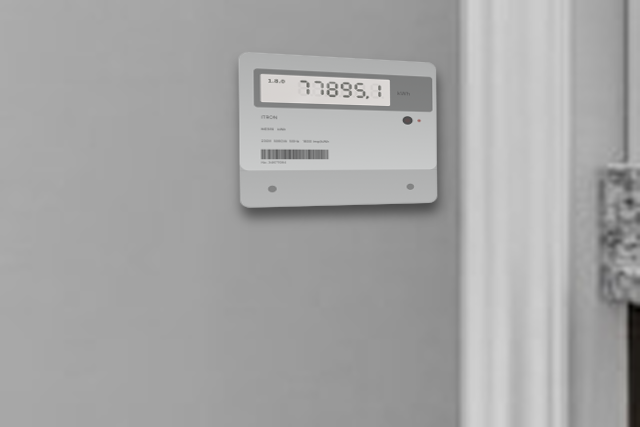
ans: {"value": 77895.1, "unit": "kWh"}
